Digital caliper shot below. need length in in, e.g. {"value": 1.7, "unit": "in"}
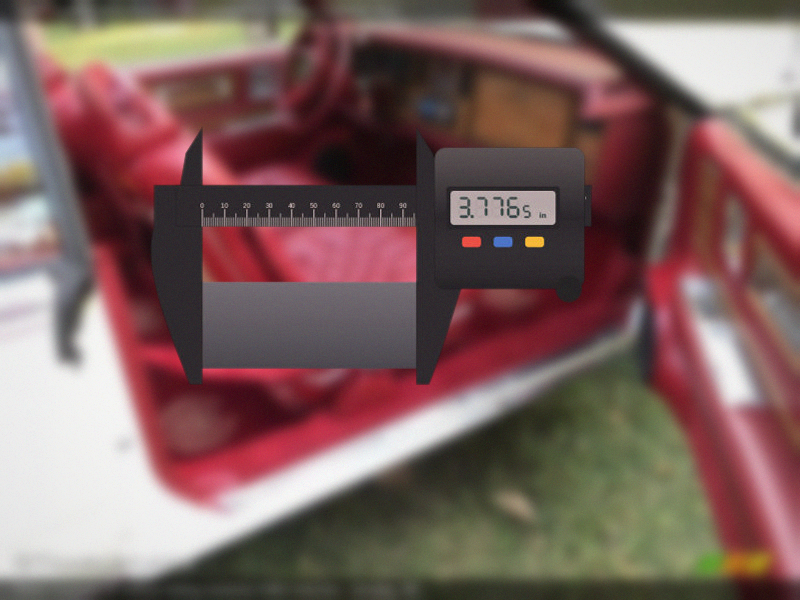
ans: {"value": 3.7765, "unit": "in"}
